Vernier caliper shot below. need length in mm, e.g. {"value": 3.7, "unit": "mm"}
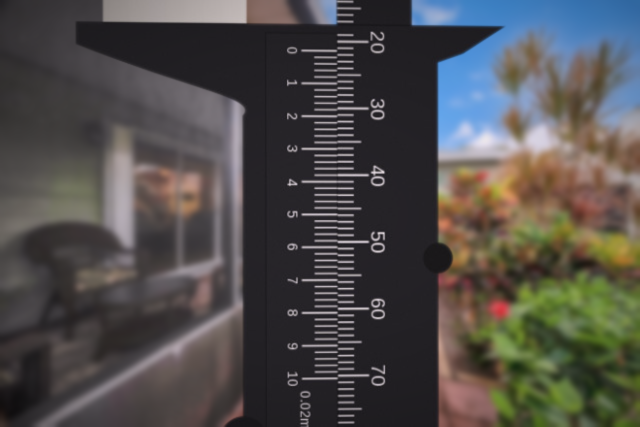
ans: {"value": 21.4, "unit": "mm"}
